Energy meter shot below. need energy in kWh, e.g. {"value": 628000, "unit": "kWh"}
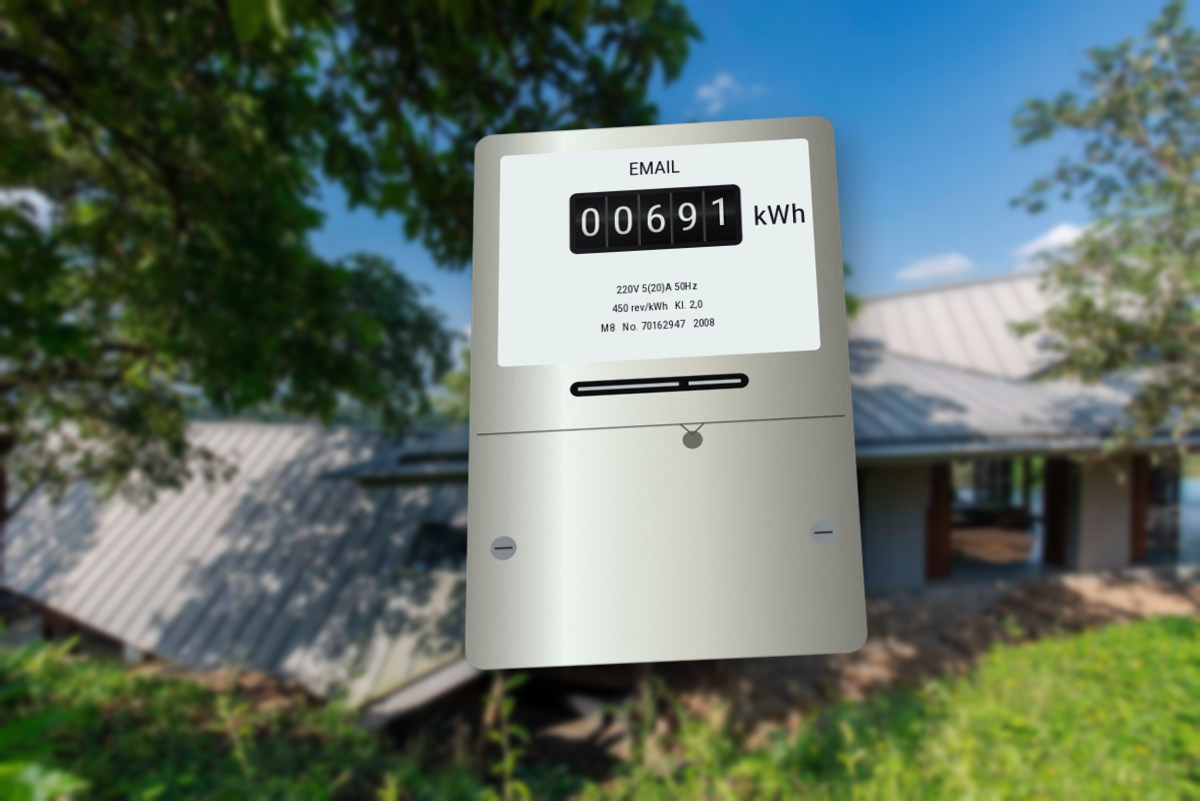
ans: {"value": 691, "unit": "kWh"}
